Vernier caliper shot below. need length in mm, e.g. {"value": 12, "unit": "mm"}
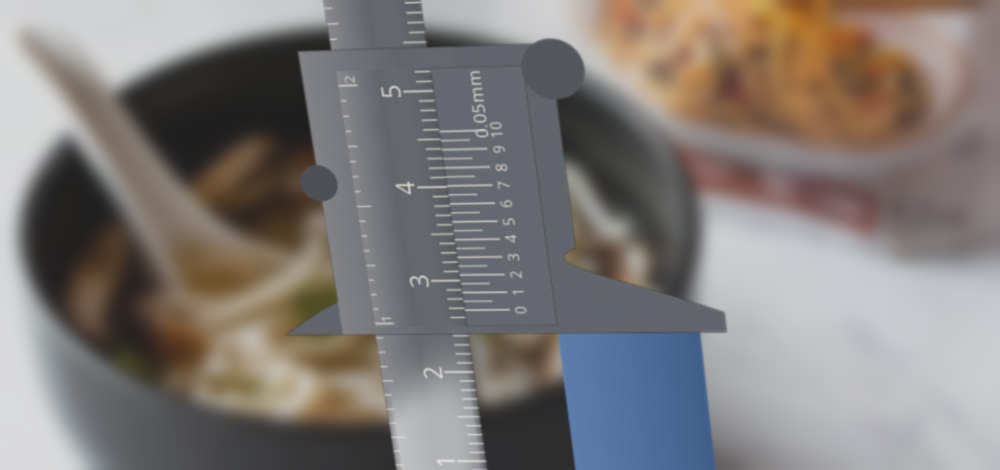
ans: {"value": 26.8, "unit": "mm"}
